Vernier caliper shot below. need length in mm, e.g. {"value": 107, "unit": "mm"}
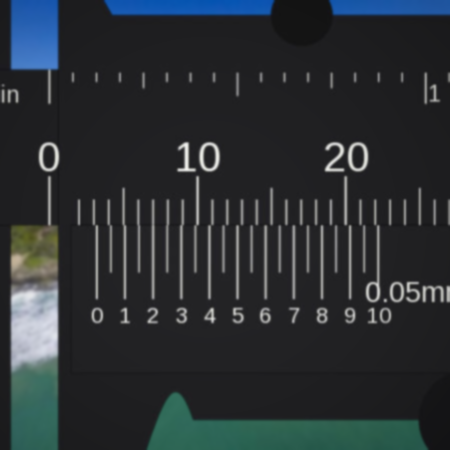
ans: {"value": 3.2, "unit": "mm"}
